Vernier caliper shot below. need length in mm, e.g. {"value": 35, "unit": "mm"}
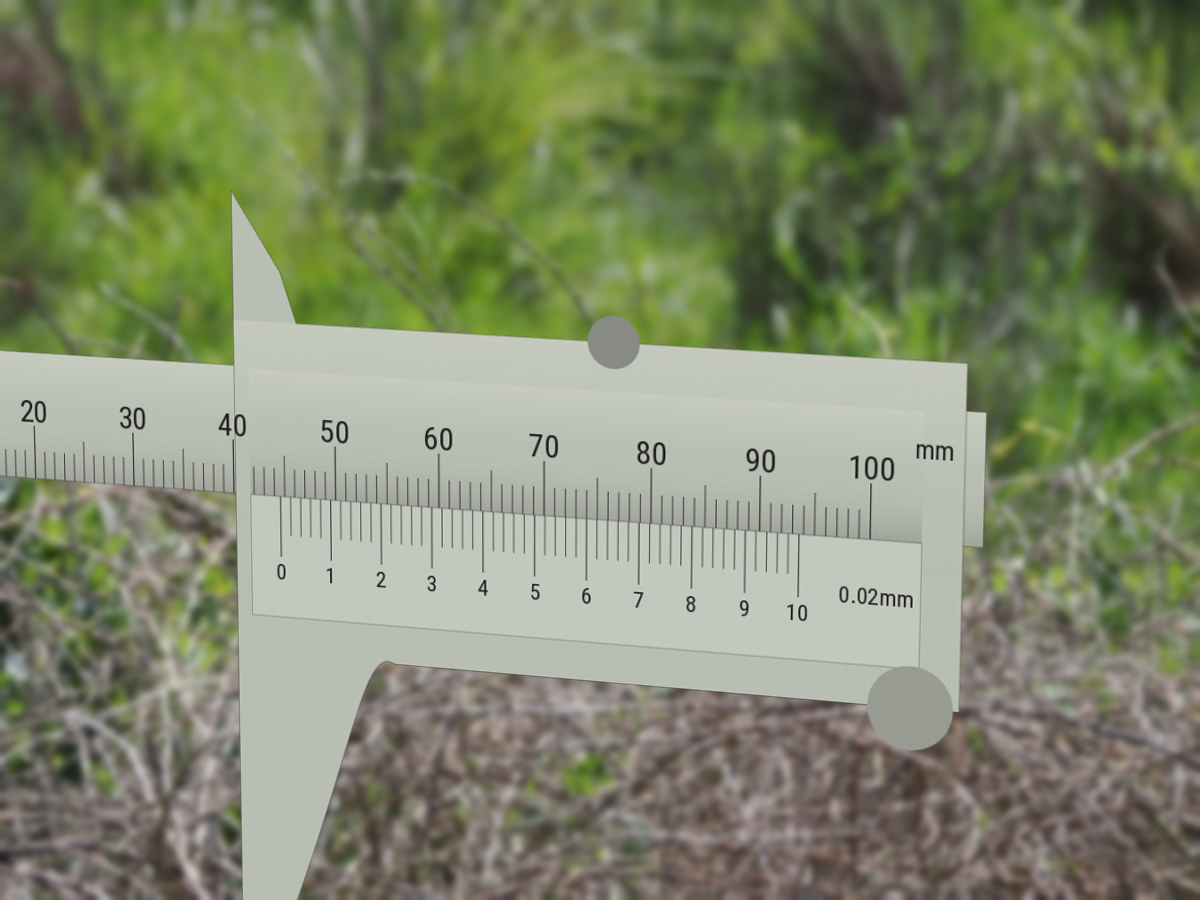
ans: {"value": 44.6, "unit": "mm"}
